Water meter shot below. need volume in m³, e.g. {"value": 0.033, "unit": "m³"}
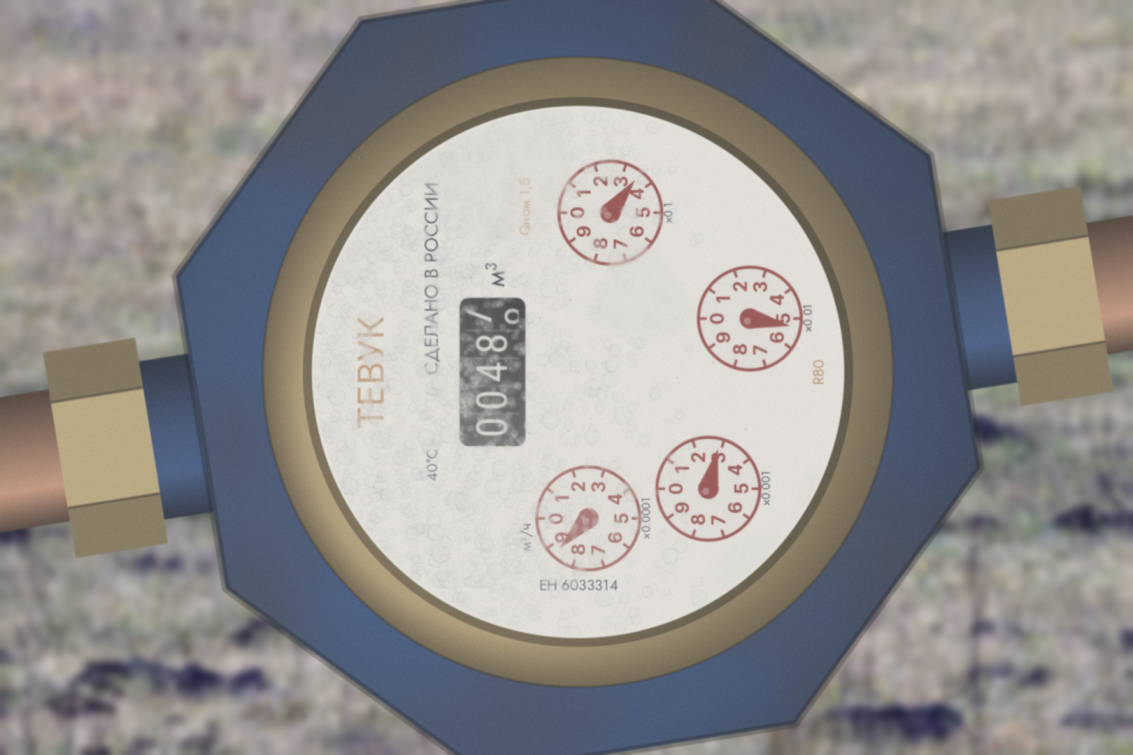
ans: {"value": 487.3528, "unit": "m³"}
